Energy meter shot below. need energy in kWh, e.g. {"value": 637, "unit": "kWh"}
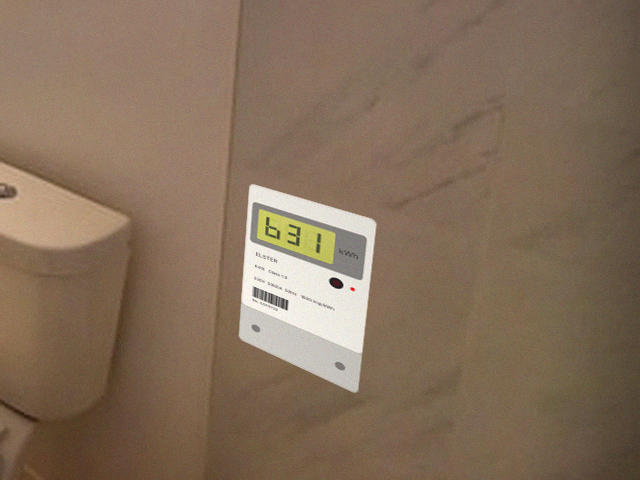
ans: {"value": 631, "unit": "kWh"}
